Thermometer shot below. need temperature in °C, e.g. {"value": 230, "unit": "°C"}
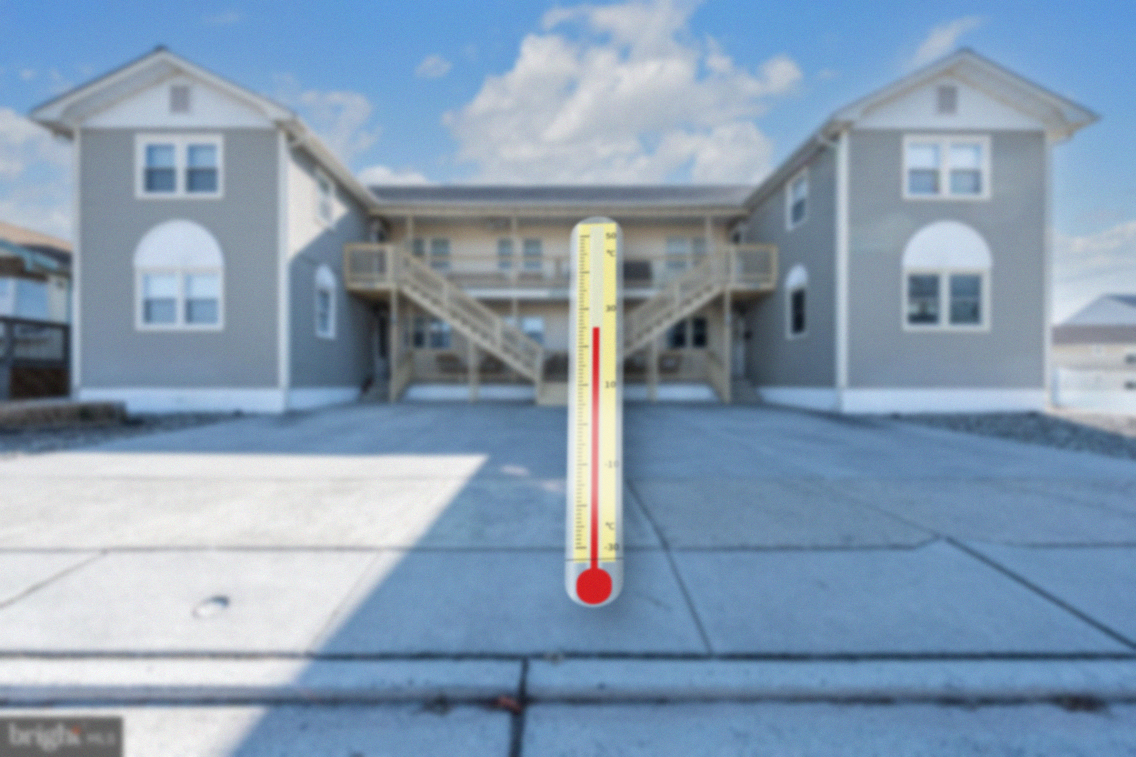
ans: {"value": 25, "unit": "°C"}
